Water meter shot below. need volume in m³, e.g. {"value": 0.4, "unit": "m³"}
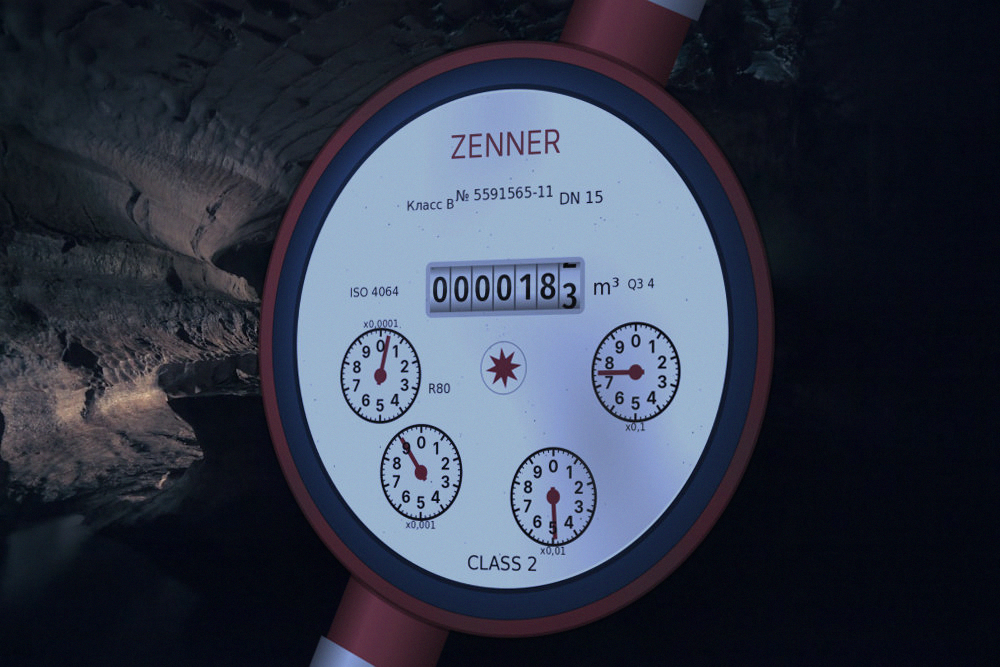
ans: {"value": 182.7490, "unit": "m³"}
